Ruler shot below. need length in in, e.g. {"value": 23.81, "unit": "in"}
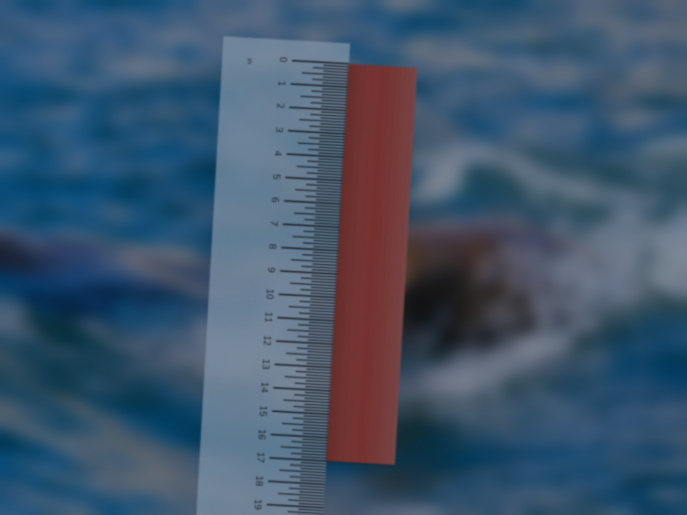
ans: {"value": 17, "unit": "in"}
